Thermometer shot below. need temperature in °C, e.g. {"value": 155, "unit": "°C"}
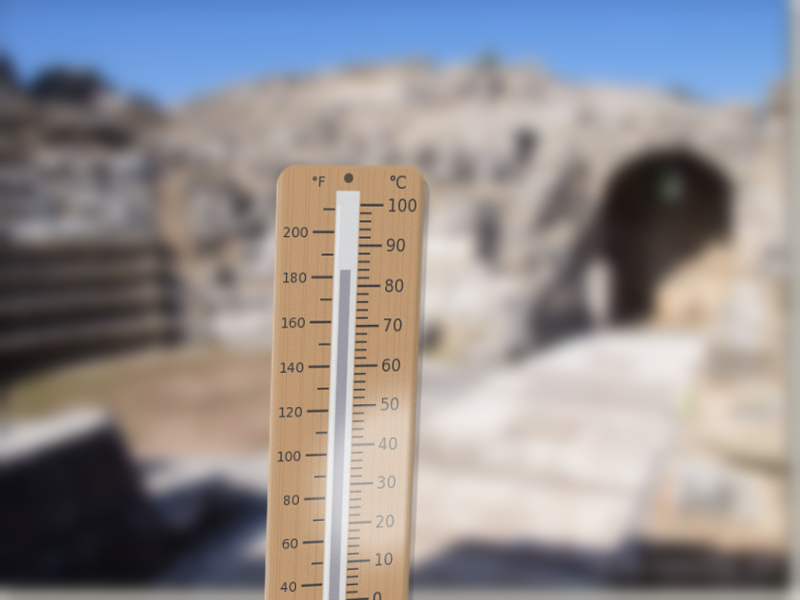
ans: {"value": 84, "unit": "°C"}
